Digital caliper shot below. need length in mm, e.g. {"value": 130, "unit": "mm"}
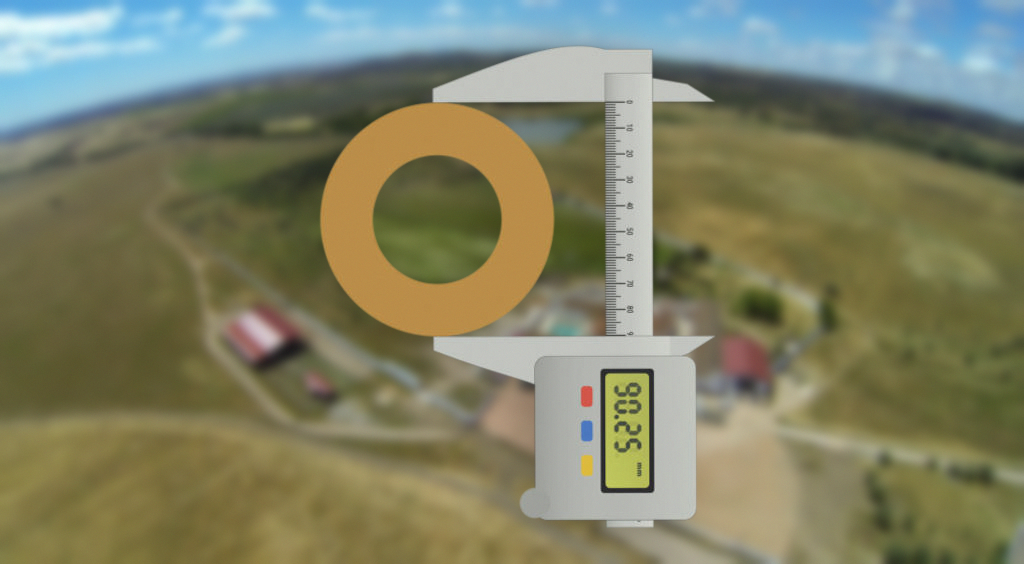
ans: {"value": 90.25, "unit": "mm"}
